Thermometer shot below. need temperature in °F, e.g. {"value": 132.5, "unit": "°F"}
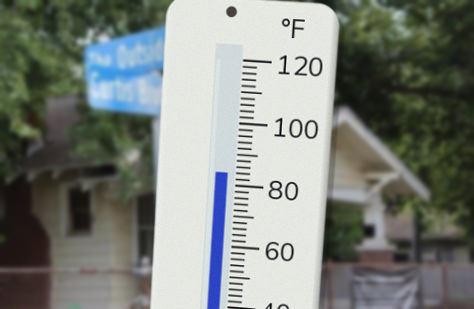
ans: {"value": 84, "unit": "°F"}
